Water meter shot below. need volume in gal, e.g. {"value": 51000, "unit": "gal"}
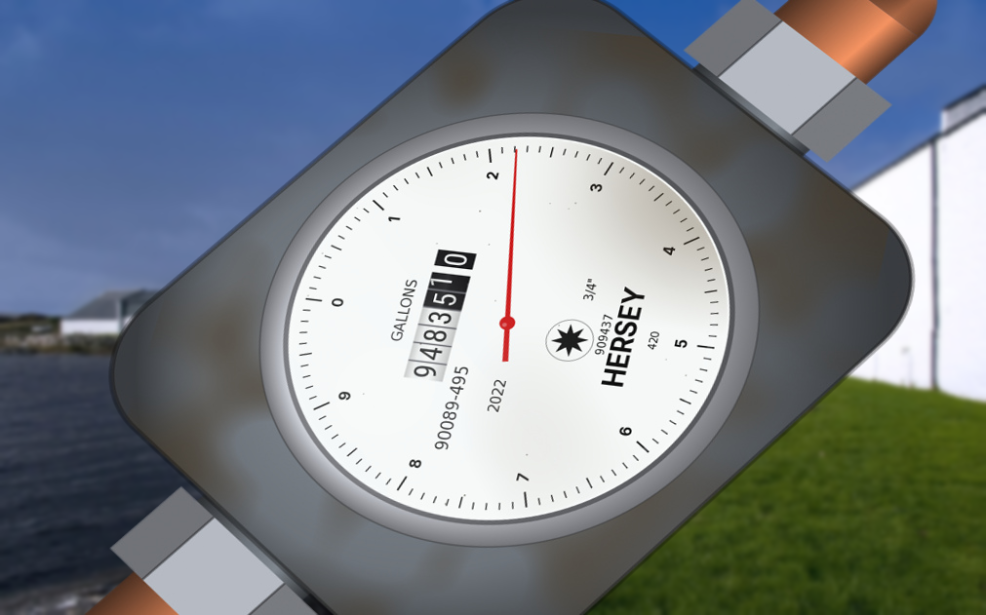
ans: {"value": 9483512.2, "unit": "gal"}
